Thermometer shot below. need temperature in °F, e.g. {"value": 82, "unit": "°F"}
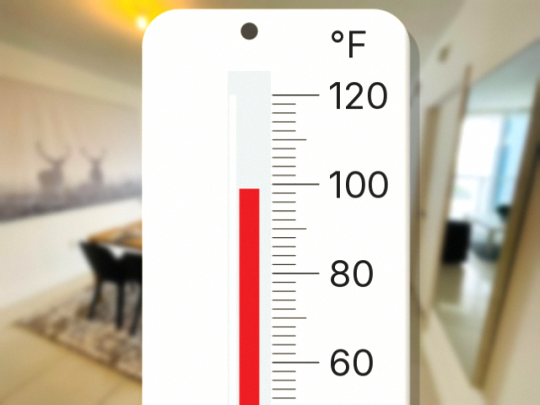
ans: {"value": 99, "unit": "°F"}
